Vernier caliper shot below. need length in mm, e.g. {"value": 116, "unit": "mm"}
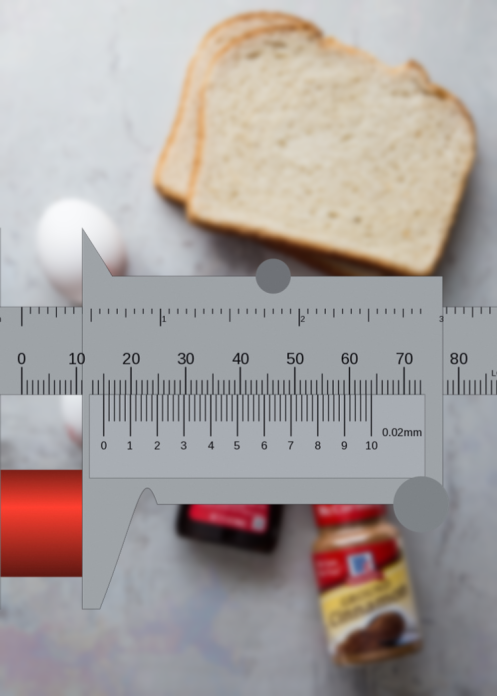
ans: {"value": 15.0, "unit": "mm"}
